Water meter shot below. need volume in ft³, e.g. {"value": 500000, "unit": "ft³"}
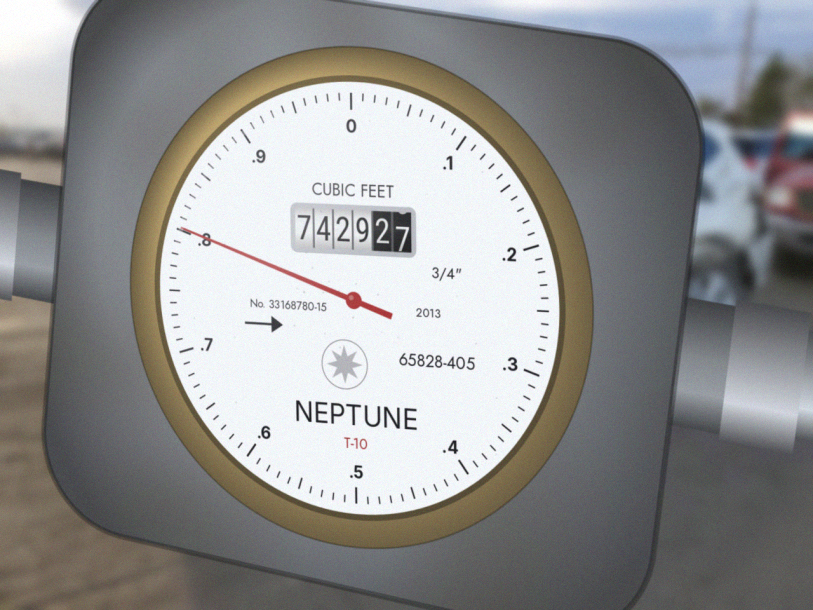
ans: {"value": 742926.80, "unit": "ft³"}
